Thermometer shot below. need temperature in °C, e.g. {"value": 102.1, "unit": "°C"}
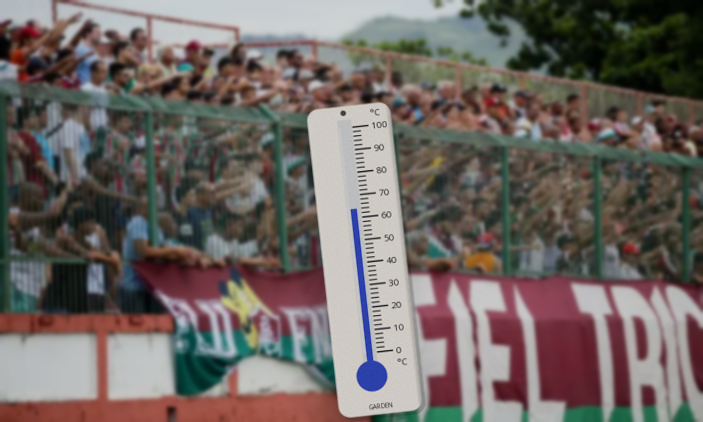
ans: {"value": 64, "unit": "°C"}
